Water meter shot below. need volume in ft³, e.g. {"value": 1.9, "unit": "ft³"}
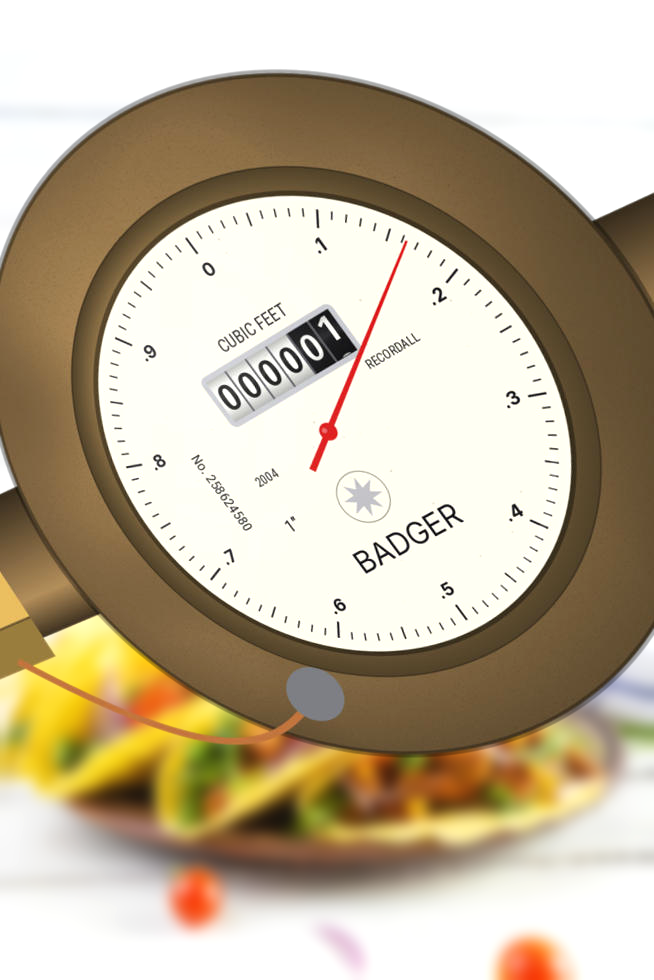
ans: {"value": 1.16, "unit": "ft³"}
